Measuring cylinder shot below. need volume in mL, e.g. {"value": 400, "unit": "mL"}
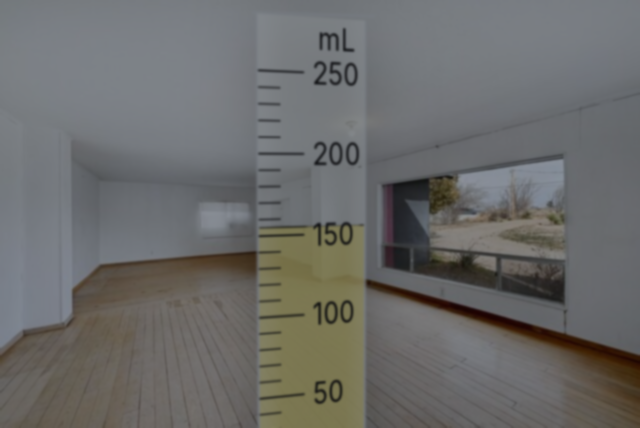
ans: {"value": 155, "unit": "mL"}
